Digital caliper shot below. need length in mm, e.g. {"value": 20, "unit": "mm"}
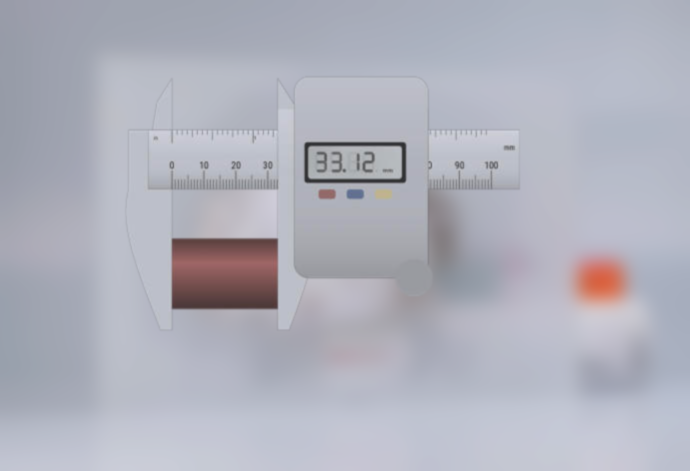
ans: {"value": 33.12, "unit": "mm"}
